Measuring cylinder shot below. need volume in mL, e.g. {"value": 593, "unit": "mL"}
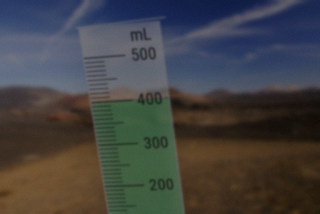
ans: {"value": 400, "unit": "mL"}
